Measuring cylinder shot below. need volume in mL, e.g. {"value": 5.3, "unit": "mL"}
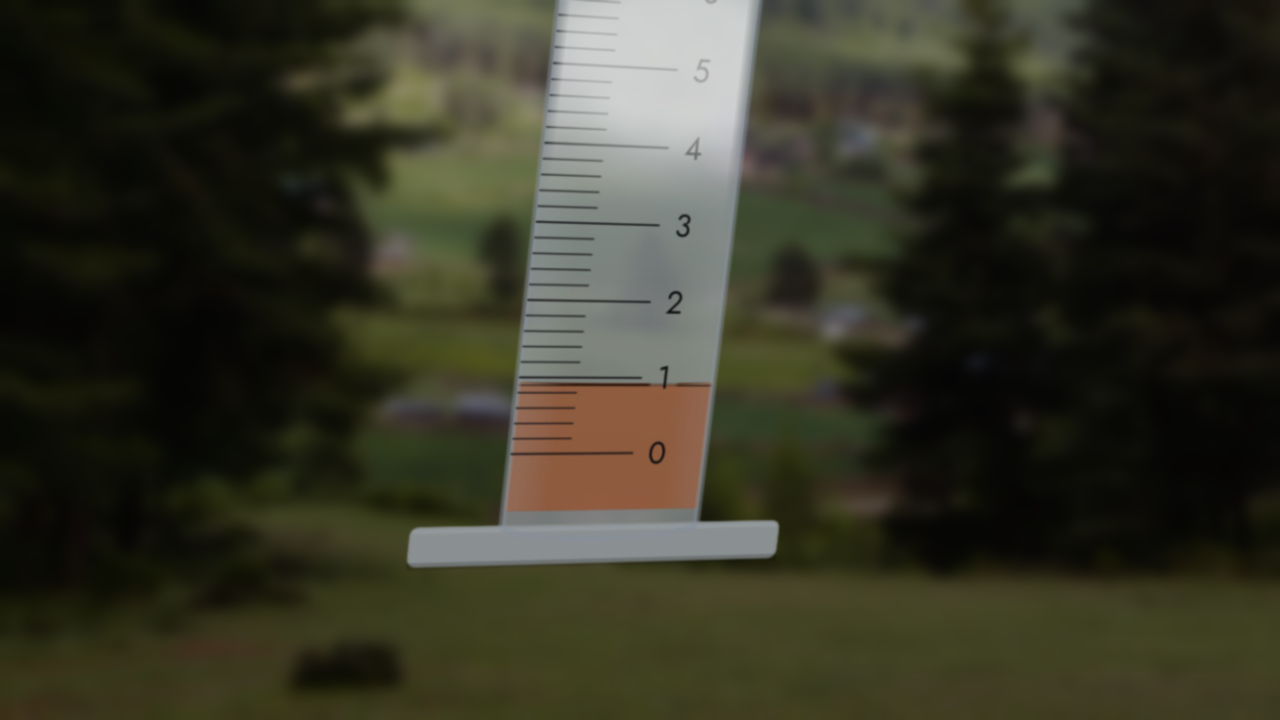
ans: {"value": 0.9, "unit": "mL"}
